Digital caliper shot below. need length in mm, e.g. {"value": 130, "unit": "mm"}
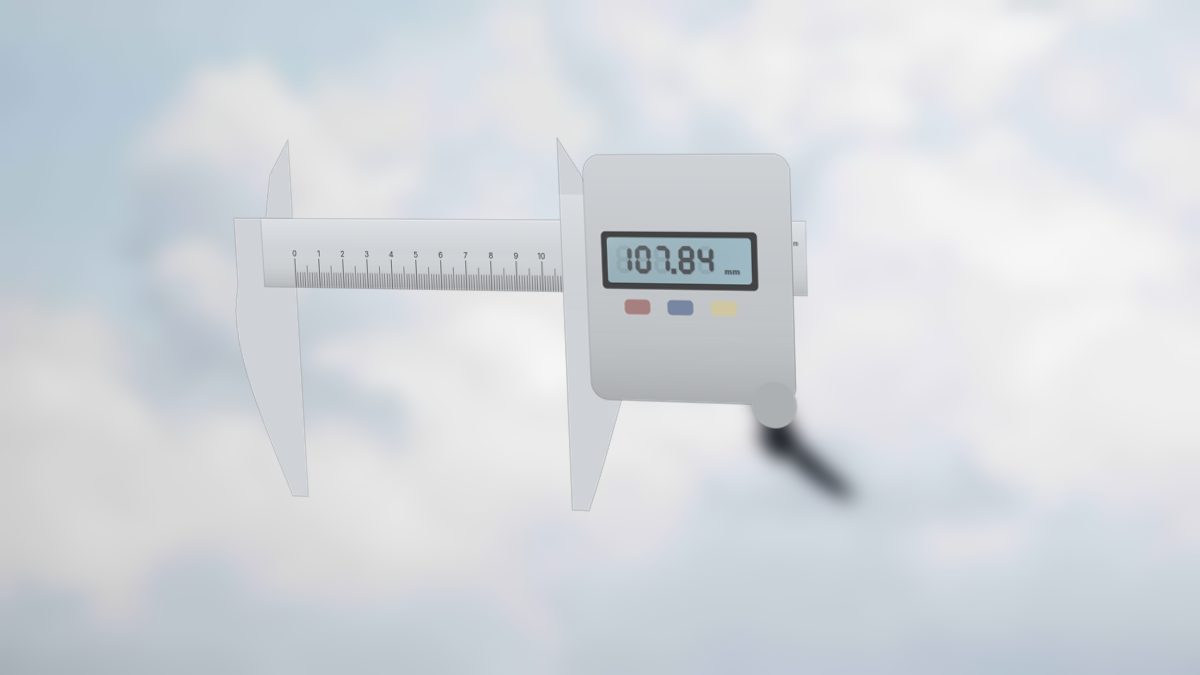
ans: {"value": 107.84, "unit": "mm"}
